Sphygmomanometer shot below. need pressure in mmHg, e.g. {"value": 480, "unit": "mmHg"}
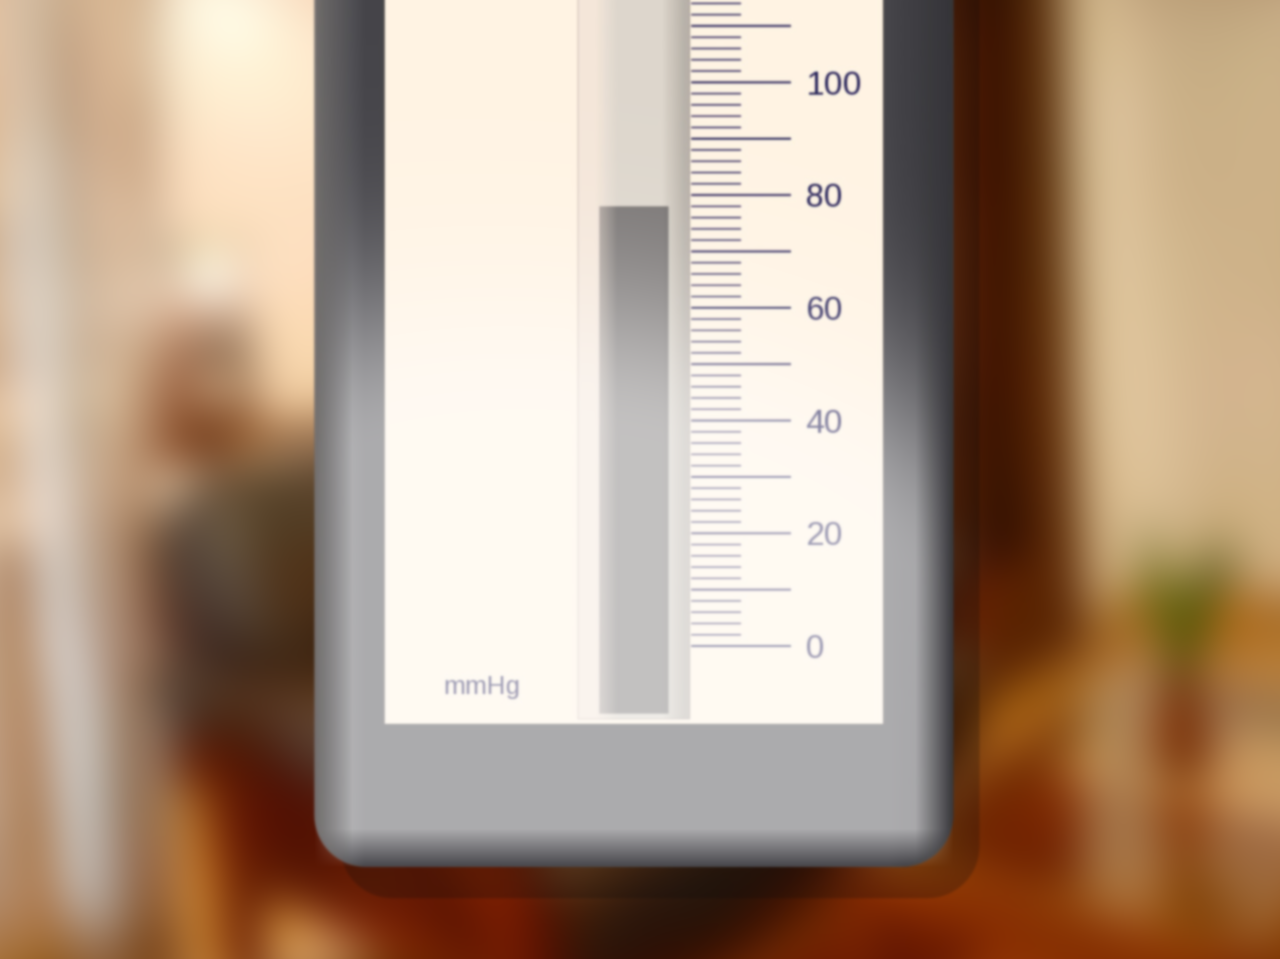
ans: {"value": 78, "unit": "mmHg"}
